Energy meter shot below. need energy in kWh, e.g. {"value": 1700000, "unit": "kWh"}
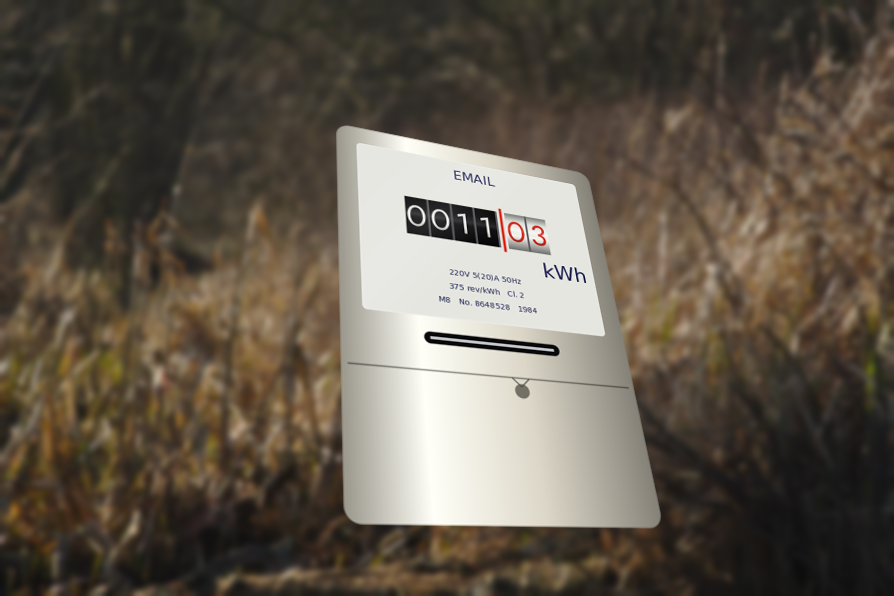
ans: {"value": 11.03, "unit": "kWh"}
